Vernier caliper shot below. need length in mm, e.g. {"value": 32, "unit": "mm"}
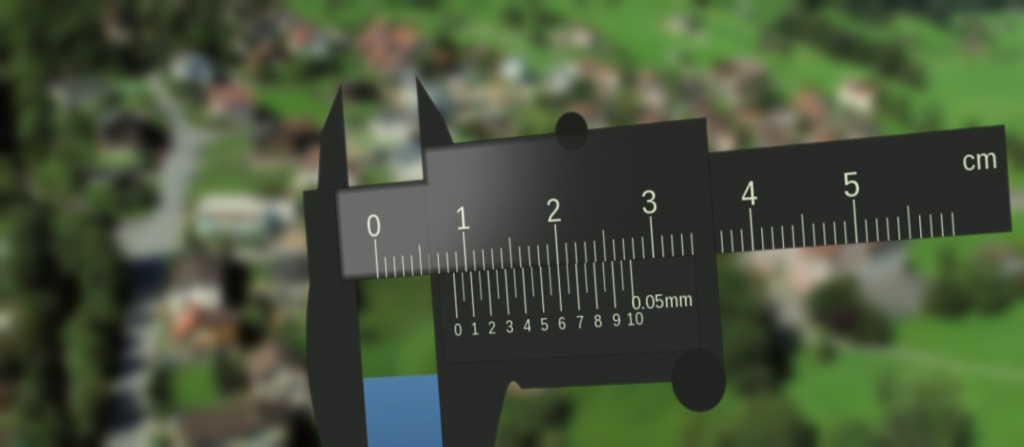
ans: {"value": 8.6, "unit": "mm"}
